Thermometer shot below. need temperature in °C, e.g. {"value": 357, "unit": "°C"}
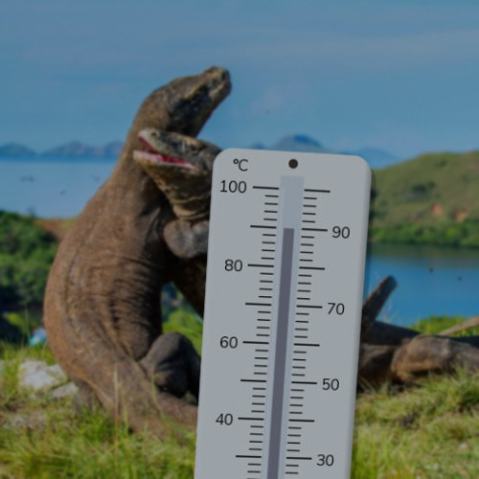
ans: {"value": 90, "unit": "°C"}
